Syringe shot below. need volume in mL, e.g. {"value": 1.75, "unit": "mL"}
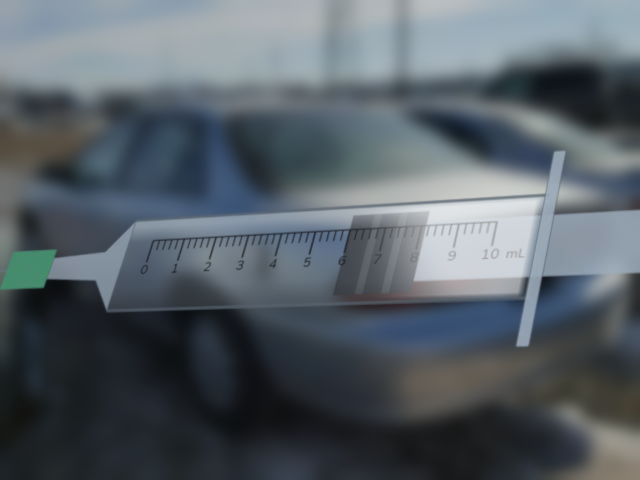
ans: {"value": 6, "unit": "mL"}
